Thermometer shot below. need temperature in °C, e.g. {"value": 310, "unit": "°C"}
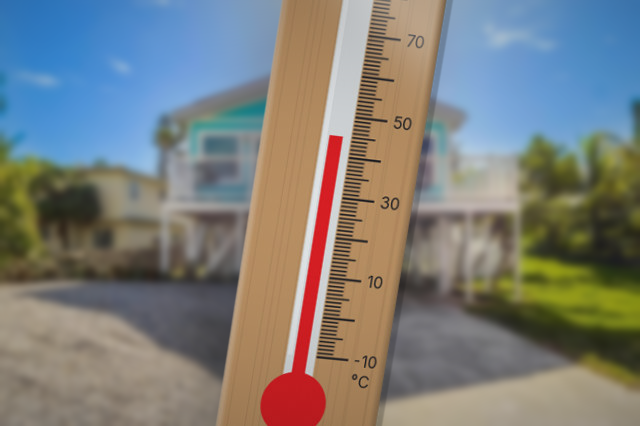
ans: {"value": 45, "unit": "°C"}
